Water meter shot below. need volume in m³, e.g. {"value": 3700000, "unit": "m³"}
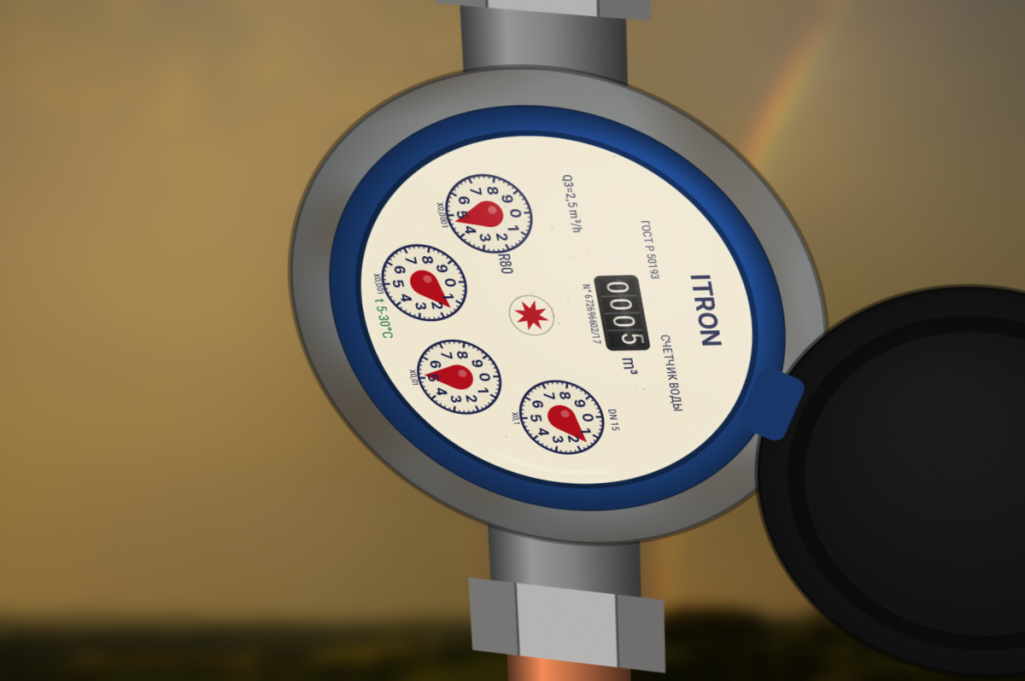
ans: {"value": 5.1514, "unit": "m³"}
